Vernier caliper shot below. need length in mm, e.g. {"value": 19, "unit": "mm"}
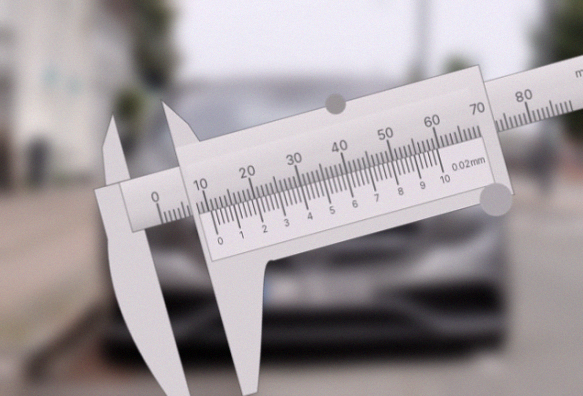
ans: {"value": 10.5, "unit": "mm"}
